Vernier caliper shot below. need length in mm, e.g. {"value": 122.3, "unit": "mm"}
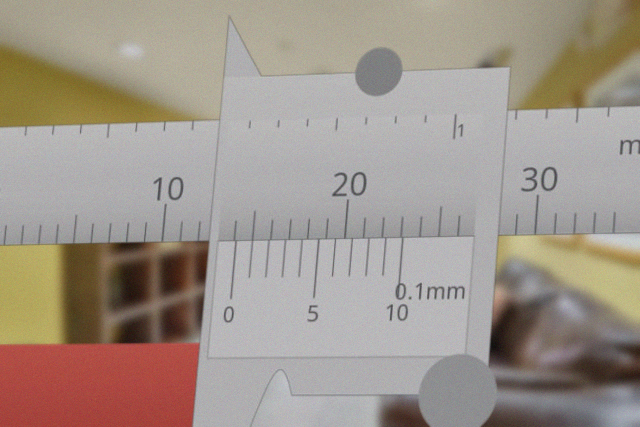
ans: {"value": 14.1, "unit": "mm"}
